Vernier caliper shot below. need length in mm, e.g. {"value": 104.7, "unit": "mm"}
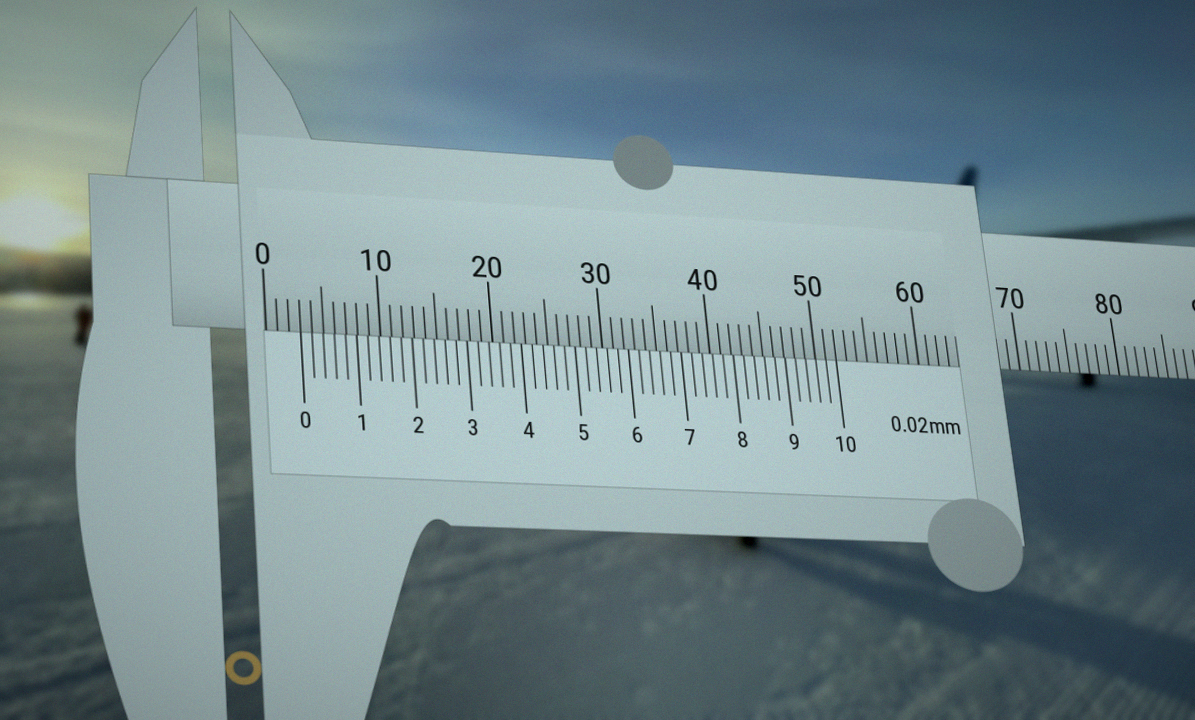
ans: {"value": 3.0, "unit": "mm"}
